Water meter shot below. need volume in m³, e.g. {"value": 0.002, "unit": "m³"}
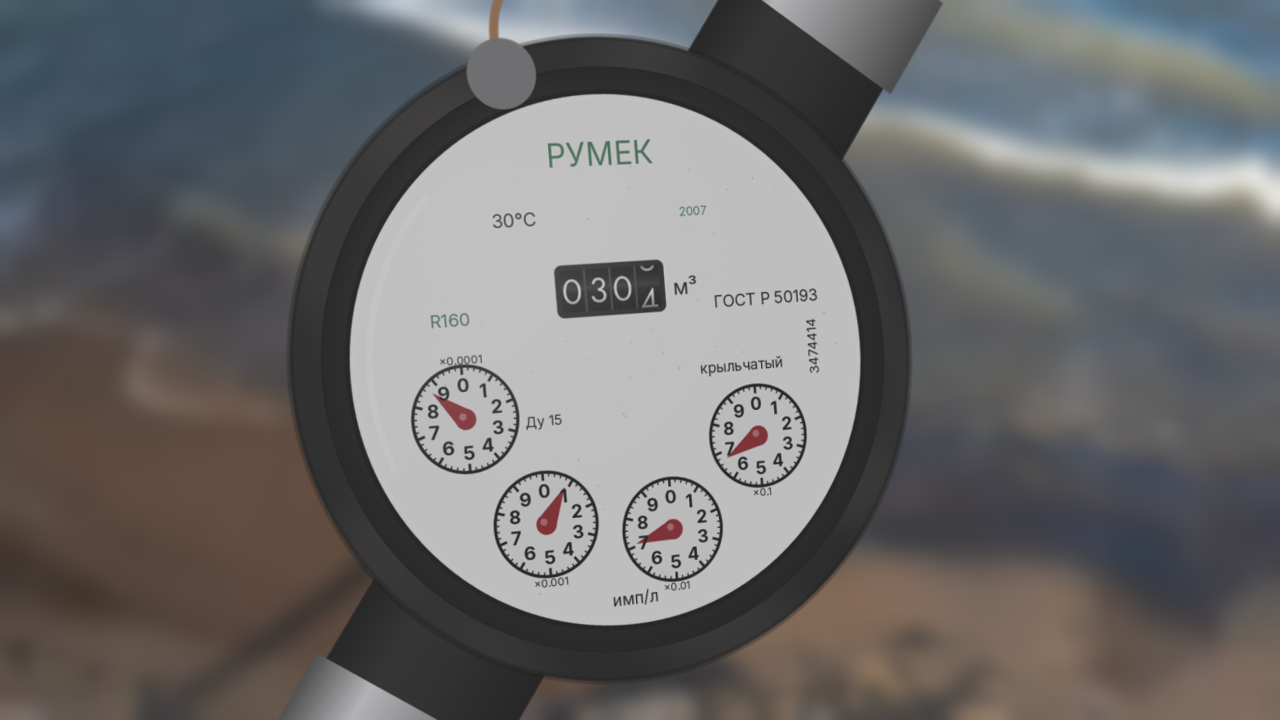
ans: {"value": 303.6708, "unit": "m³"}
